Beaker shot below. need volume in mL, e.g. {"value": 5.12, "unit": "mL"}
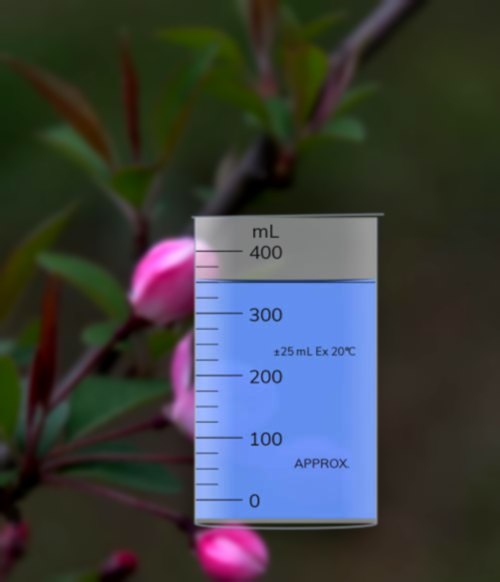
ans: {"value": 350, "unit": "mL"}
